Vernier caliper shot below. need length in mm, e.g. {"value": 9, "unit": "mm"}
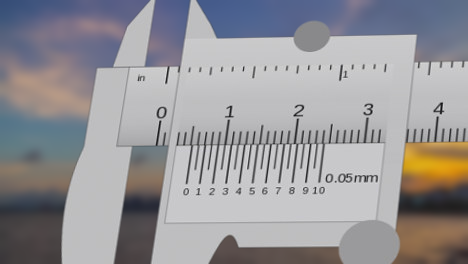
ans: {"value": 5.2, "unit": "mm"}
